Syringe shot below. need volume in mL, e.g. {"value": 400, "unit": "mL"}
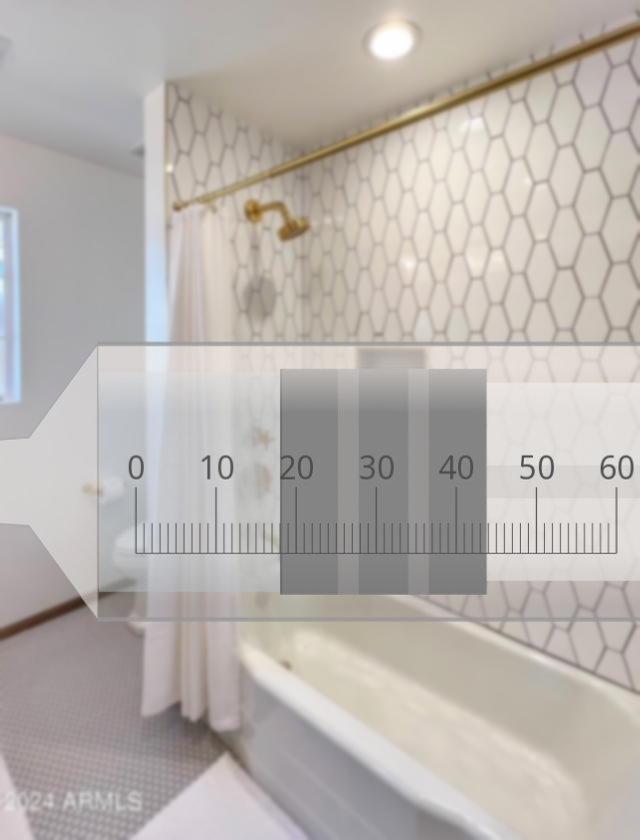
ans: {"value": 18, "unit": "mL"}
